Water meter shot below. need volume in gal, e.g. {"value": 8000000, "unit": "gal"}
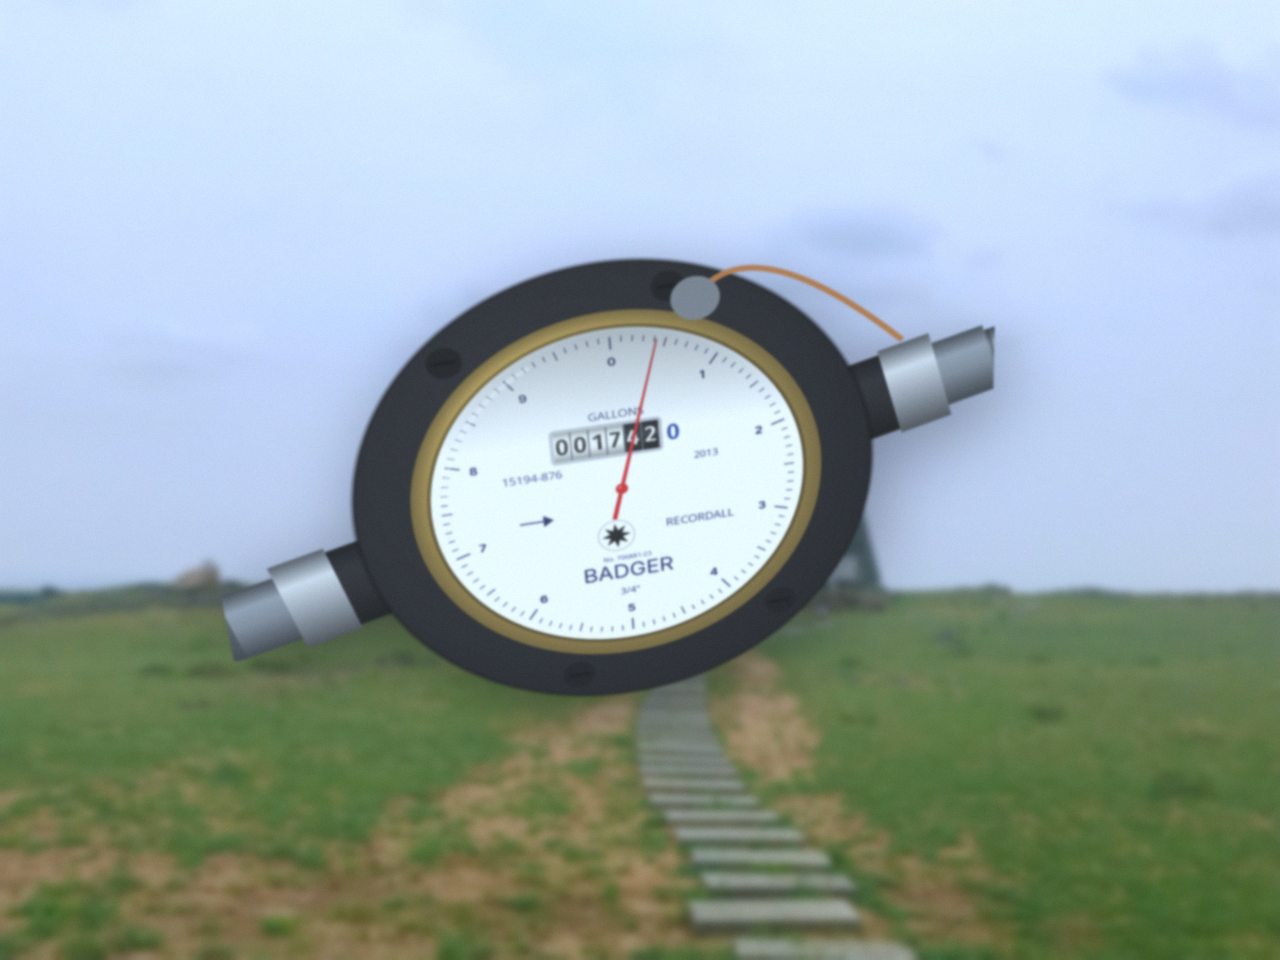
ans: {"value": 17420.4, "unit": "gal"}
